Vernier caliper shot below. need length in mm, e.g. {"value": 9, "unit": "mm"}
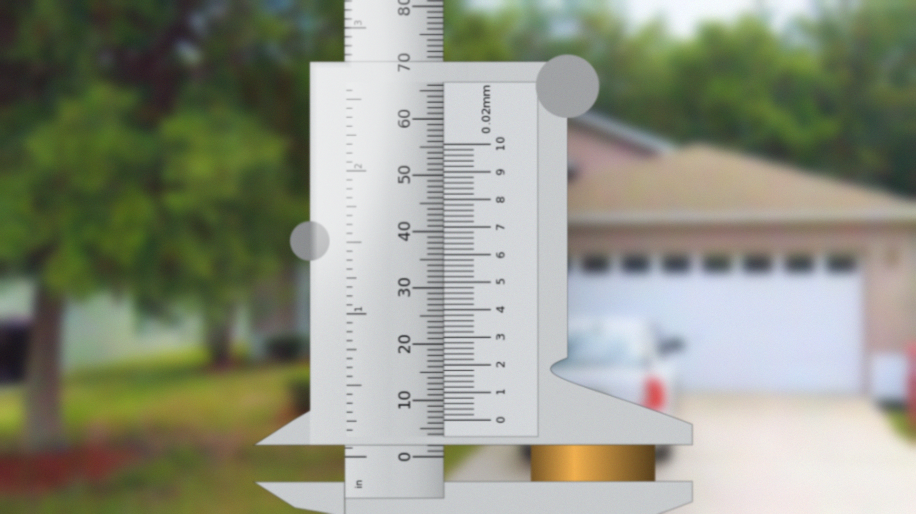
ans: {"value": 6.5, "unit": "mm"}
